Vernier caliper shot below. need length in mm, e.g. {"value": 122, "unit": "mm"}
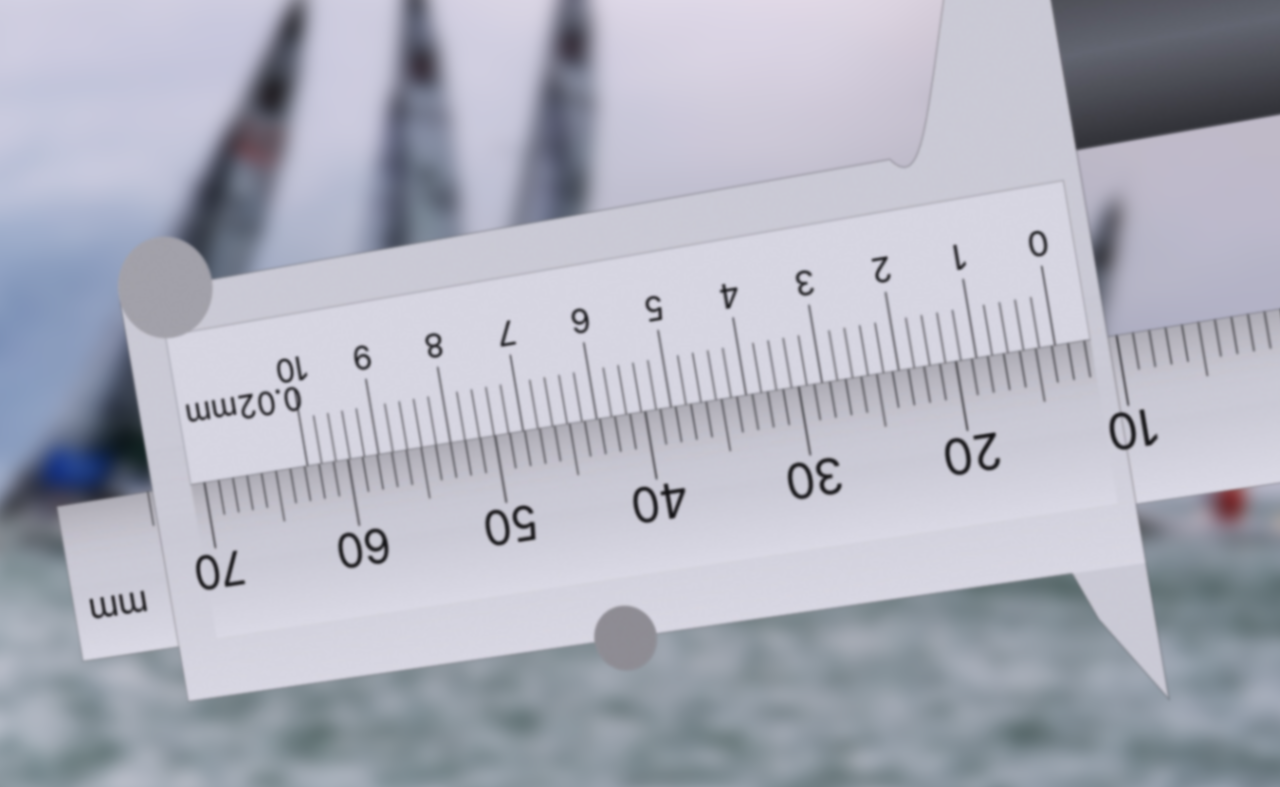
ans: {"value": 13.8, "unit": "mm"}
